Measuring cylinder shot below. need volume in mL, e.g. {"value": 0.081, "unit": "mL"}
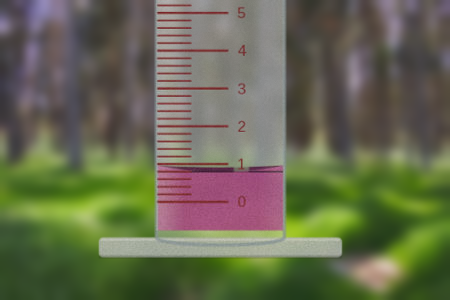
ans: {"value": 0.8, "unit": "mL"}
